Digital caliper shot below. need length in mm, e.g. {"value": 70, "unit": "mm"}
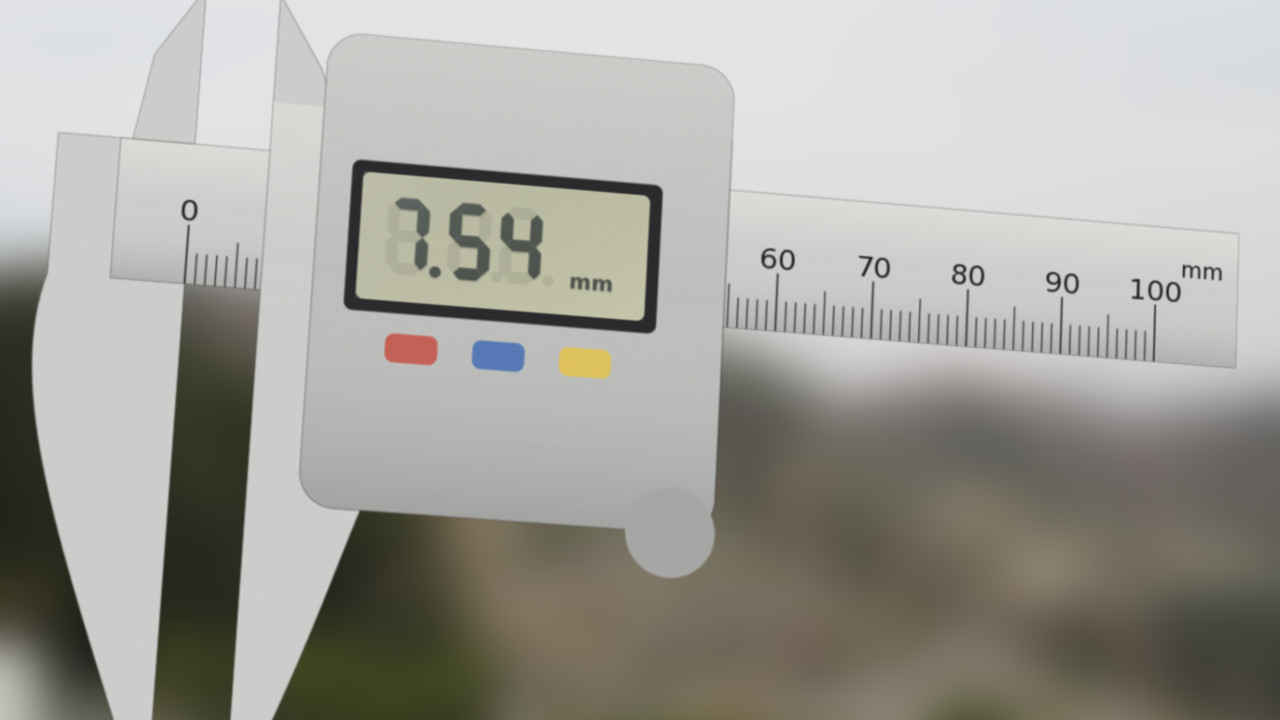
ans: {"value": 7.54, "unit": "mm"}
